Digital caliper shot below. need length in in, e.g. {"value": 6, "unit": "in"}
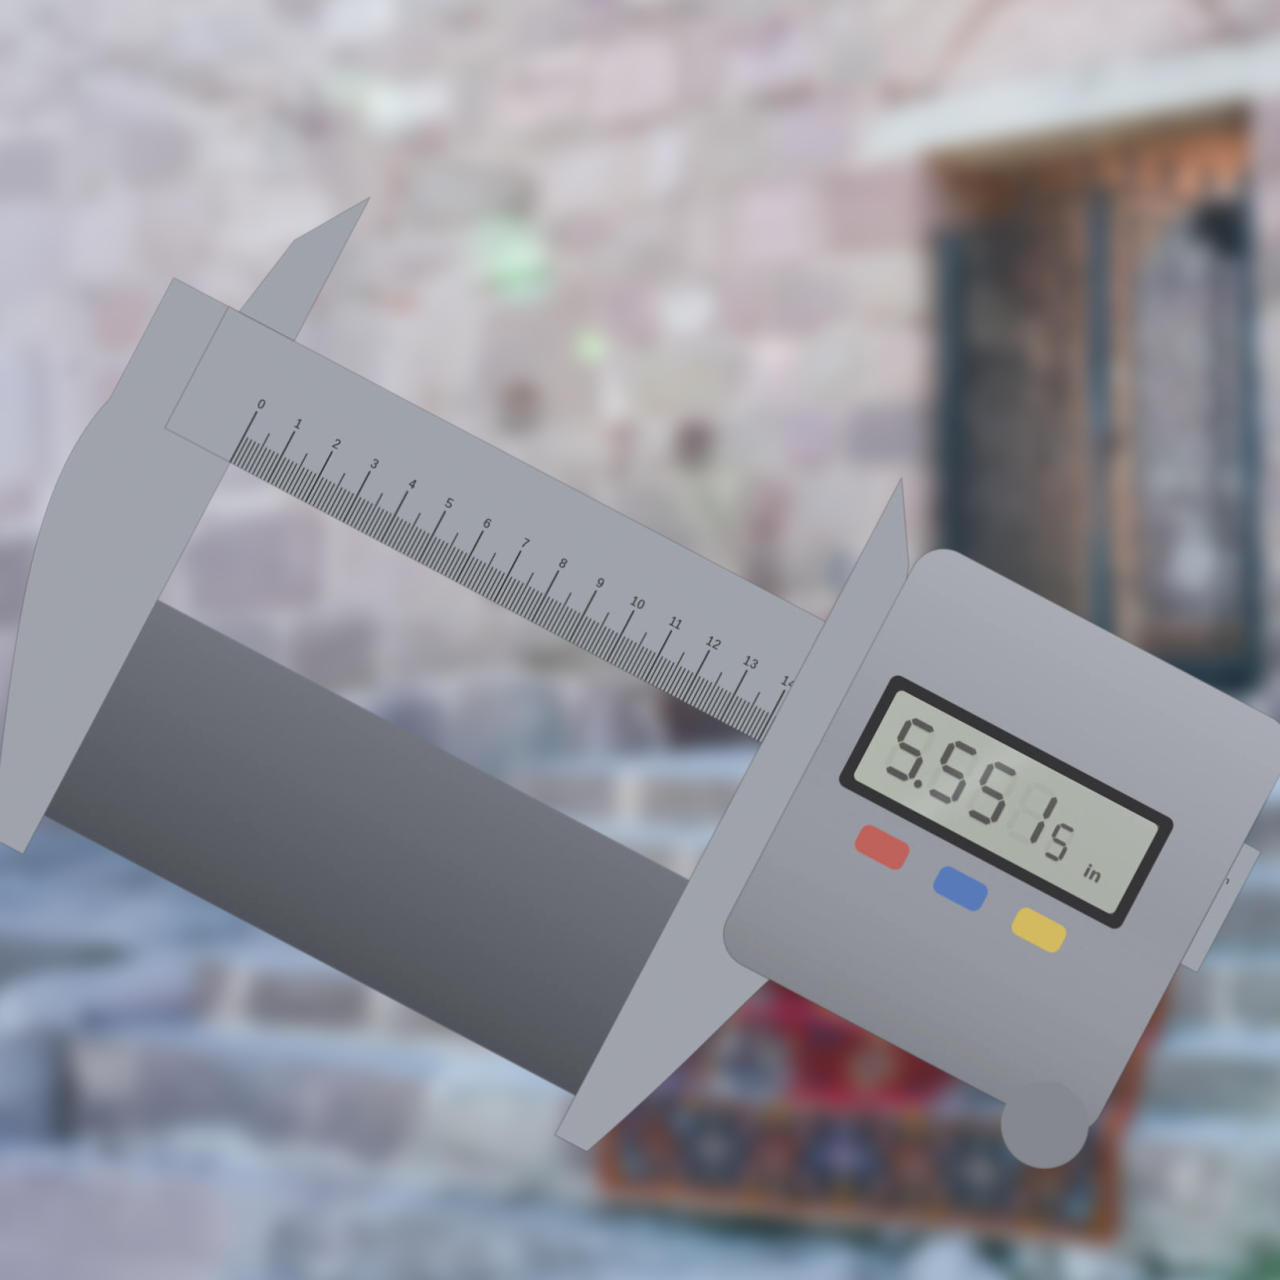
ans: {"value": 5.5515, "unit": "in"}
